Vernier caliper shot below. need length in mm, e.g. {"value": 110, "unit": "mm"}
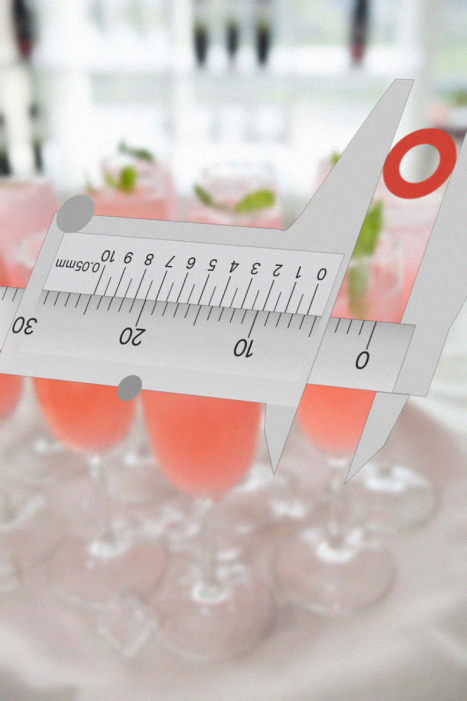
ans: {"value": 5.8, "unit": "mm"}
